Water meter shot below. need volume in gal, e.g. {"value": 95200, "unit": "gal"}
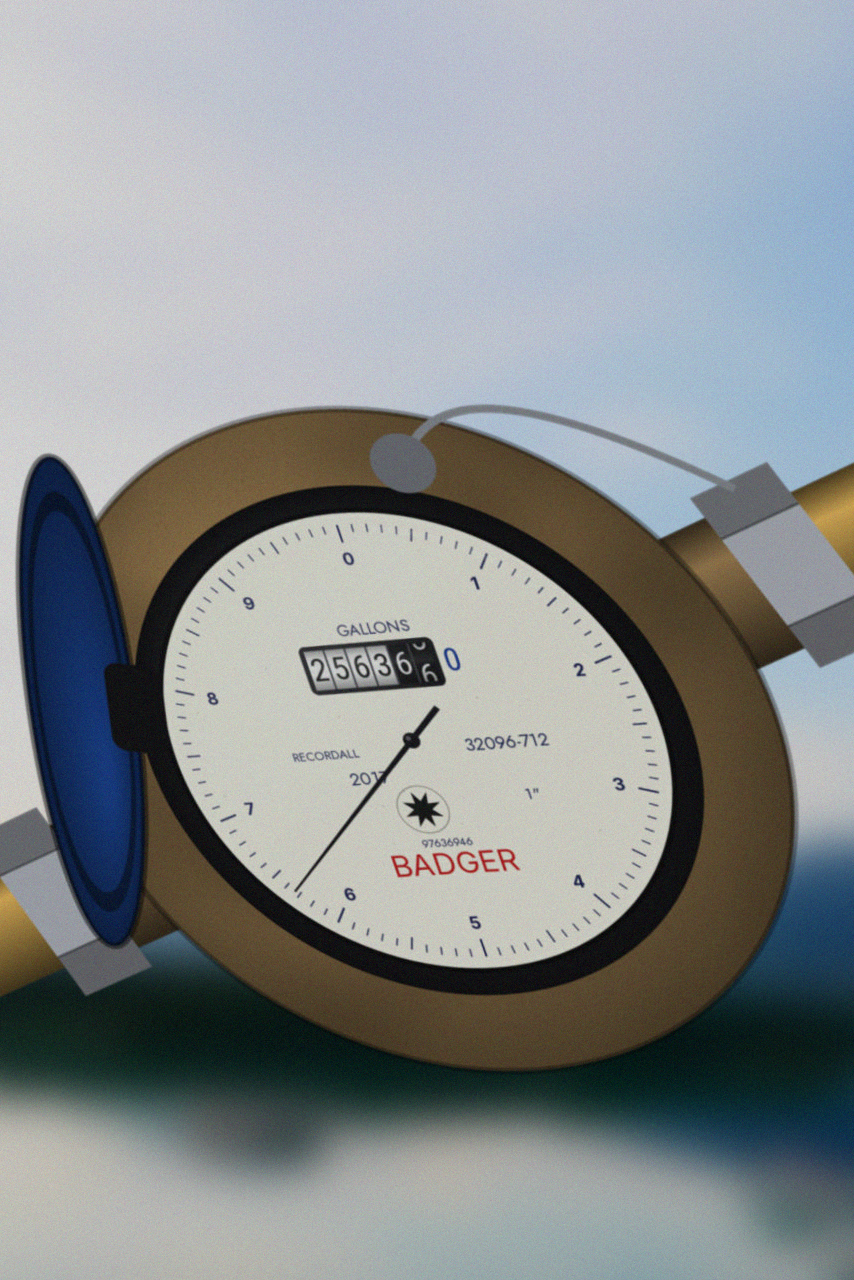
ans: {"value": 2563656.3, "unit": "gal"}
